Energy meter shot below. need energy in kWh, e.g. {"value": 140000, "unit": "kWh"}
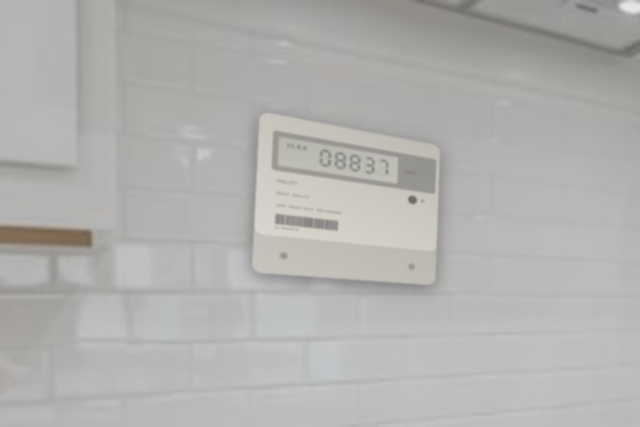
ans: {"value": 8837, "unit": "kWh"}
